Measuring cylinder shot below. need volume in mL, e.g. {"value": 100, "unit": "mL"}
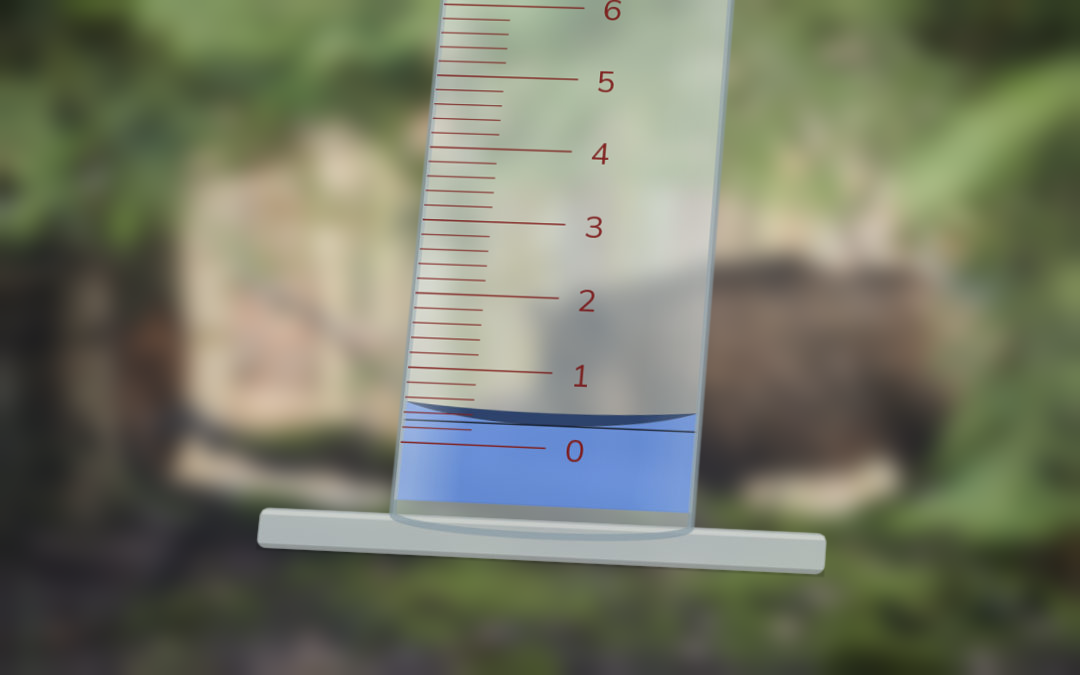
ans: {"value": 0.3, "unit": "mL"}
